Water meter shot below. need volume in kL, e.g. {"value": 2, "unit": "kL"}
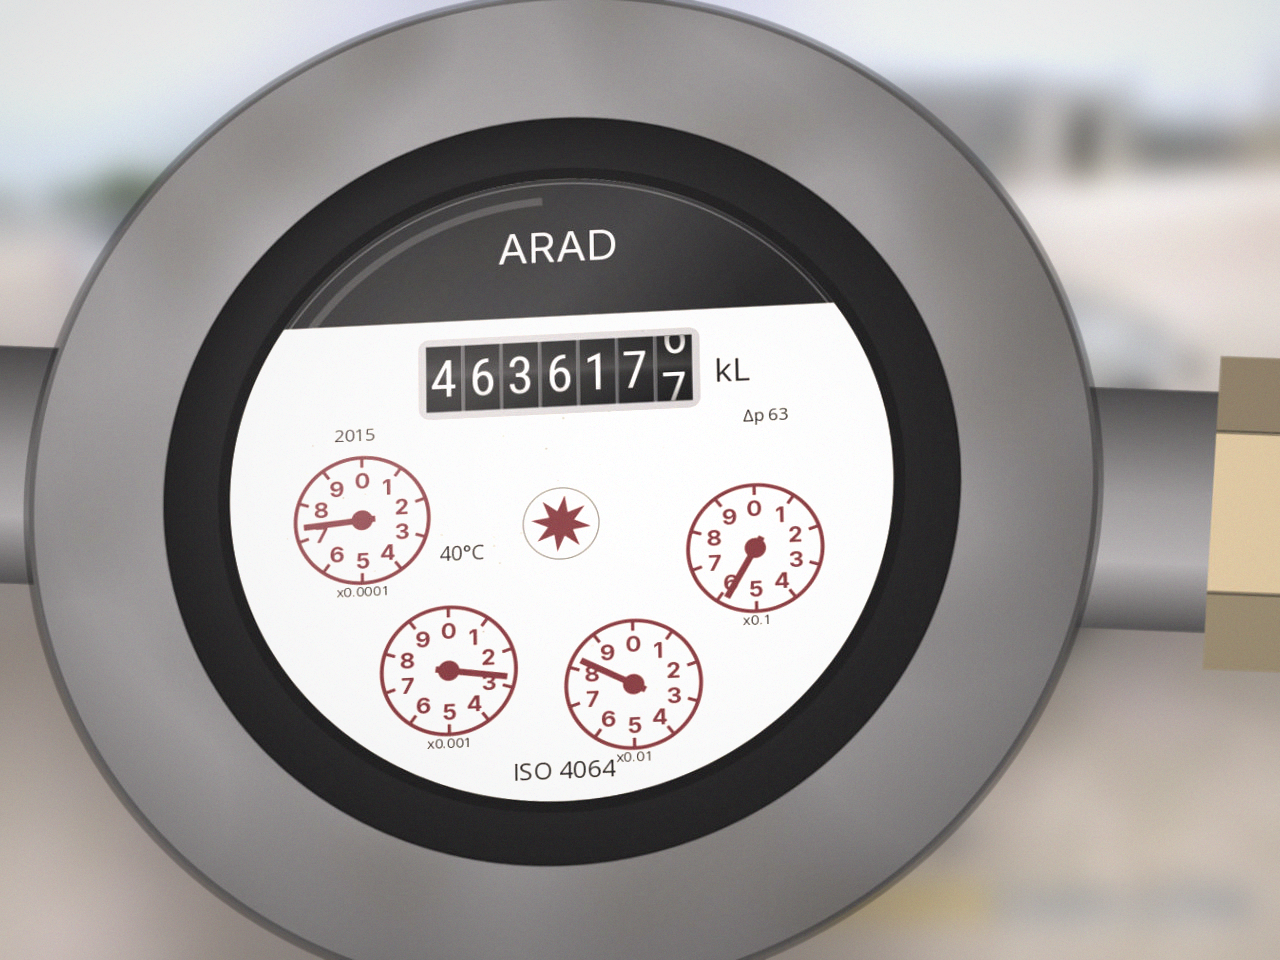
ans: {"value": 4636176.5827, "unit": "kL"}
